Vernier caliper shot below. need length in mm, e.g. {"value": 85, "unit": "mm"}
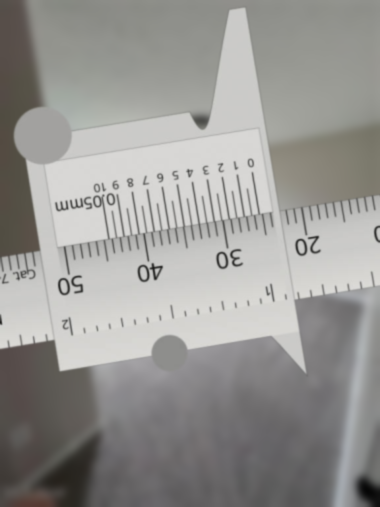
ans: {"value": 25.4, "unit": "mm"}
